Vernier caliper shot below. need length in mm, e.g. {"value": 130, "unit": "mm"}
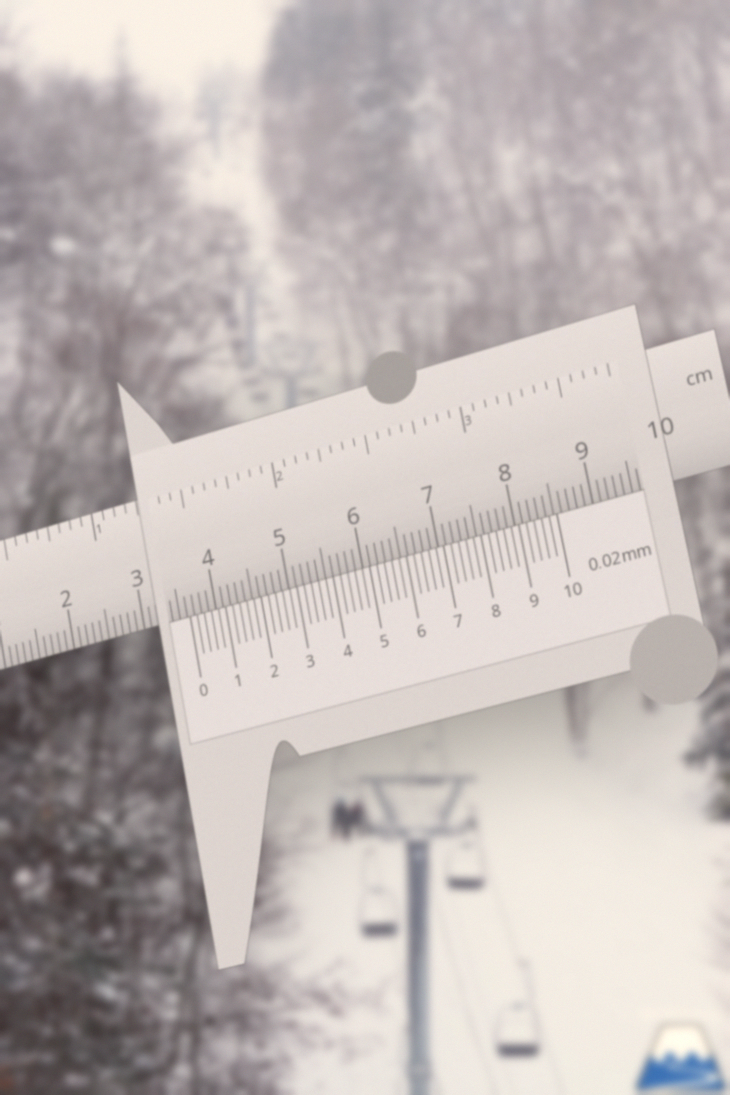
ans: {"value": 36.4, "unit": "mm"}
